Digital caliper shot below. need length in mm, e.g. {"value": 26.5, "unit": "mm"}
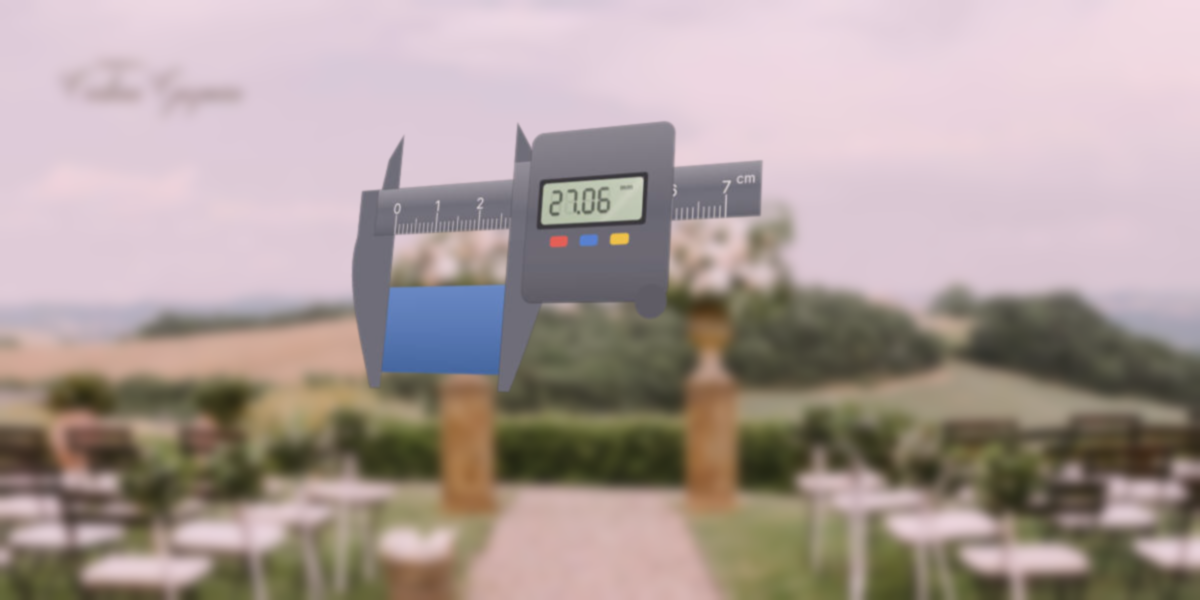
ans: {"value": 27.06, "unit": "mm"}
